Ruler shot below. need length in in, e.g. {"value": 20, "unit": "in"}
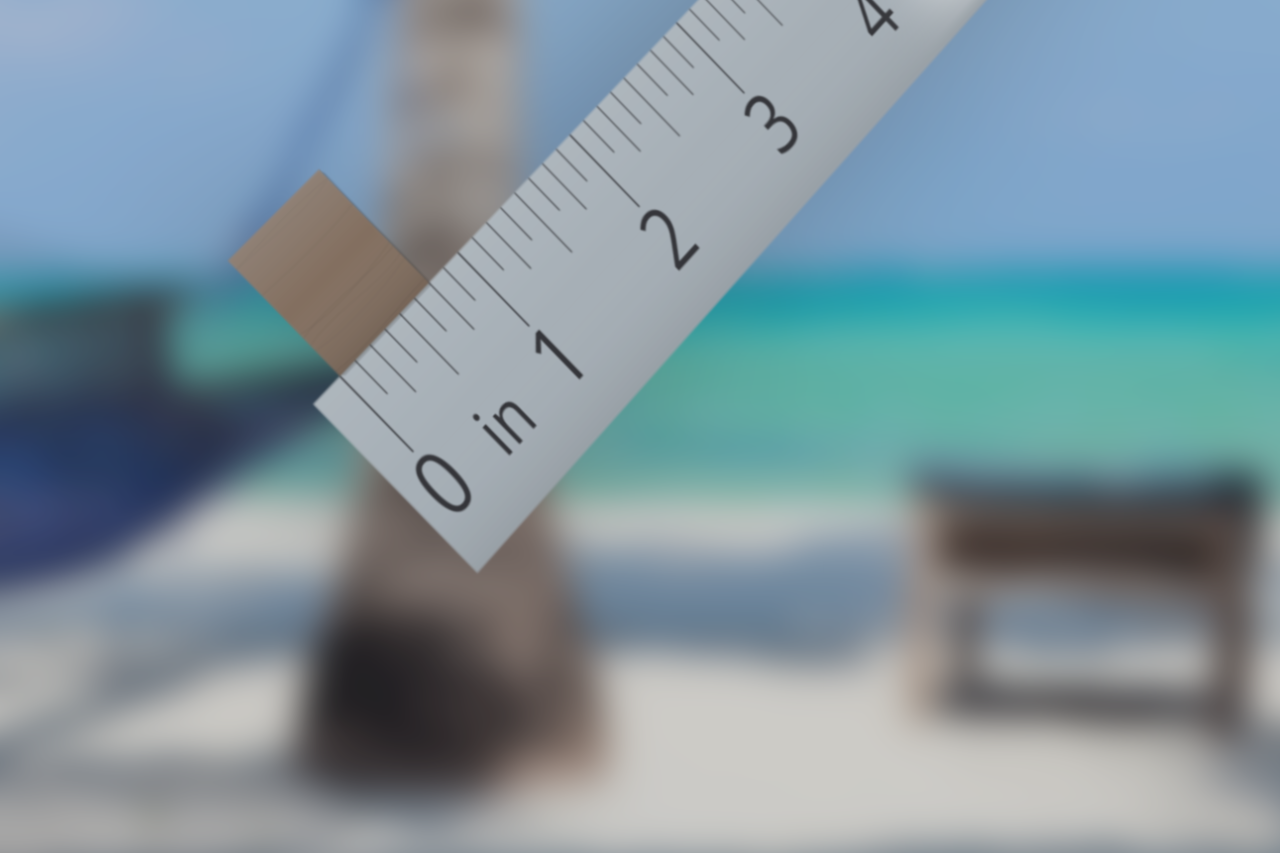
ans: {"value": 0.75, "unit": "in"}
